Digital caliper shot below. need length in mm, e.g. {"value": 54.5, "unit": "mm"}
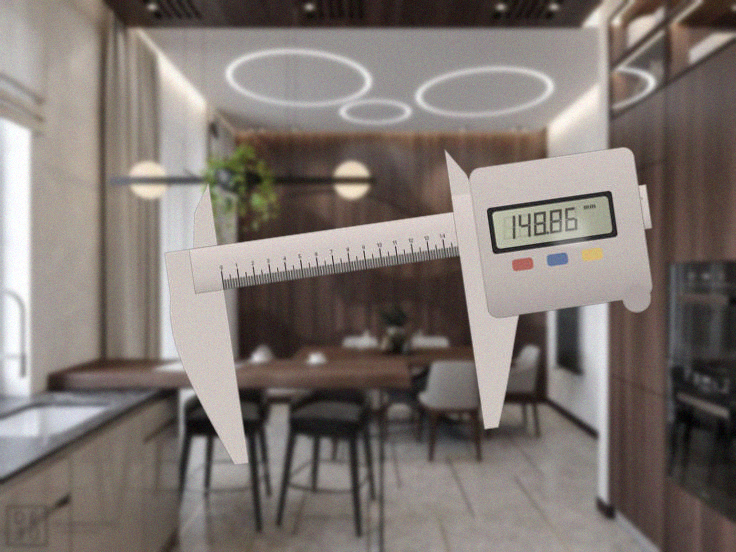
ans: {"value": 148.86, "unit": "mm"}
